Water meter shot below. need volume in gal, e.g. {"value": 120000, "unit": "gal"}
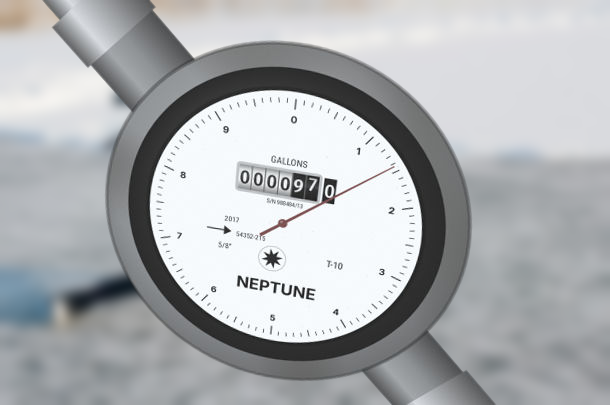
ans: {"value": 971.4, "unit": "gal"}
